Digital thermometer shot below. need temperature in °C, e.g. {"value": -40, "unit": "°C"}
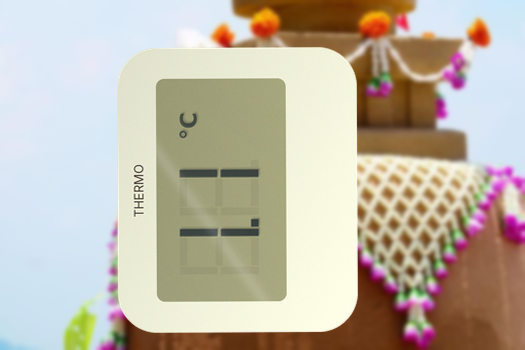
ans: {"value": 1.1, "unit": "°C"}
